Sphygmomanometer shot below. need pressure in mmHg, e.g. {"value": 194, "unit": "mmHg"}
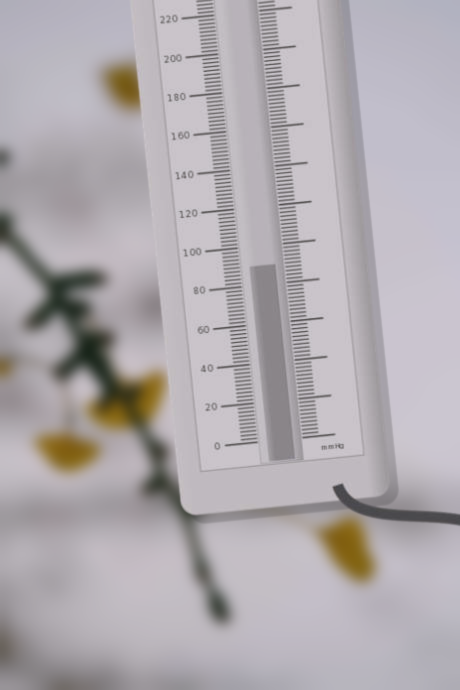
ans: {"value": 90, "unit": "mmHg"}
